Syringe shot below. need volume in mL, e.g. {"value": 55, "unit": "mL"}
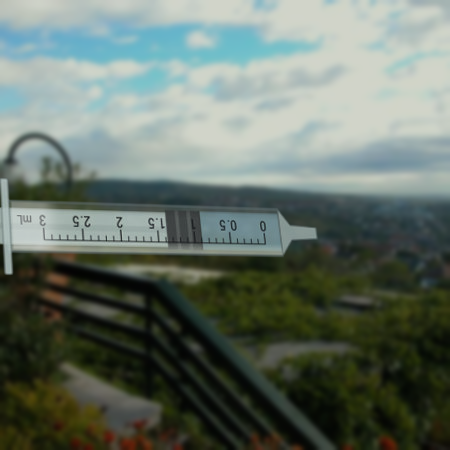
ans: {"value": 0.9, "unit": "mL"}
